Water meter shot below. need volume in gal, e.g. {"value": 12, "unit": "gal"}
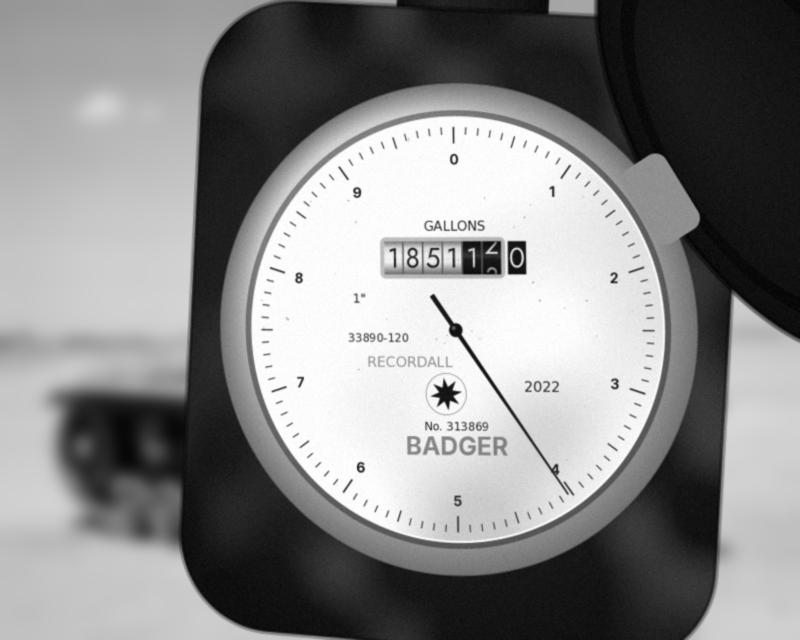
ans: {"value": 1851124.0, "unit": "gal"}
